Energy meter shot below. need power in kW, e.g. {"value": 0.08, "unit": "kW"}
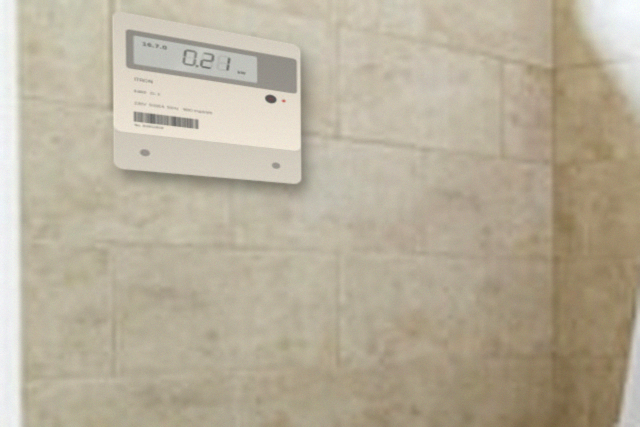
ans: {"value": 0.21, "unit": "kW"}
